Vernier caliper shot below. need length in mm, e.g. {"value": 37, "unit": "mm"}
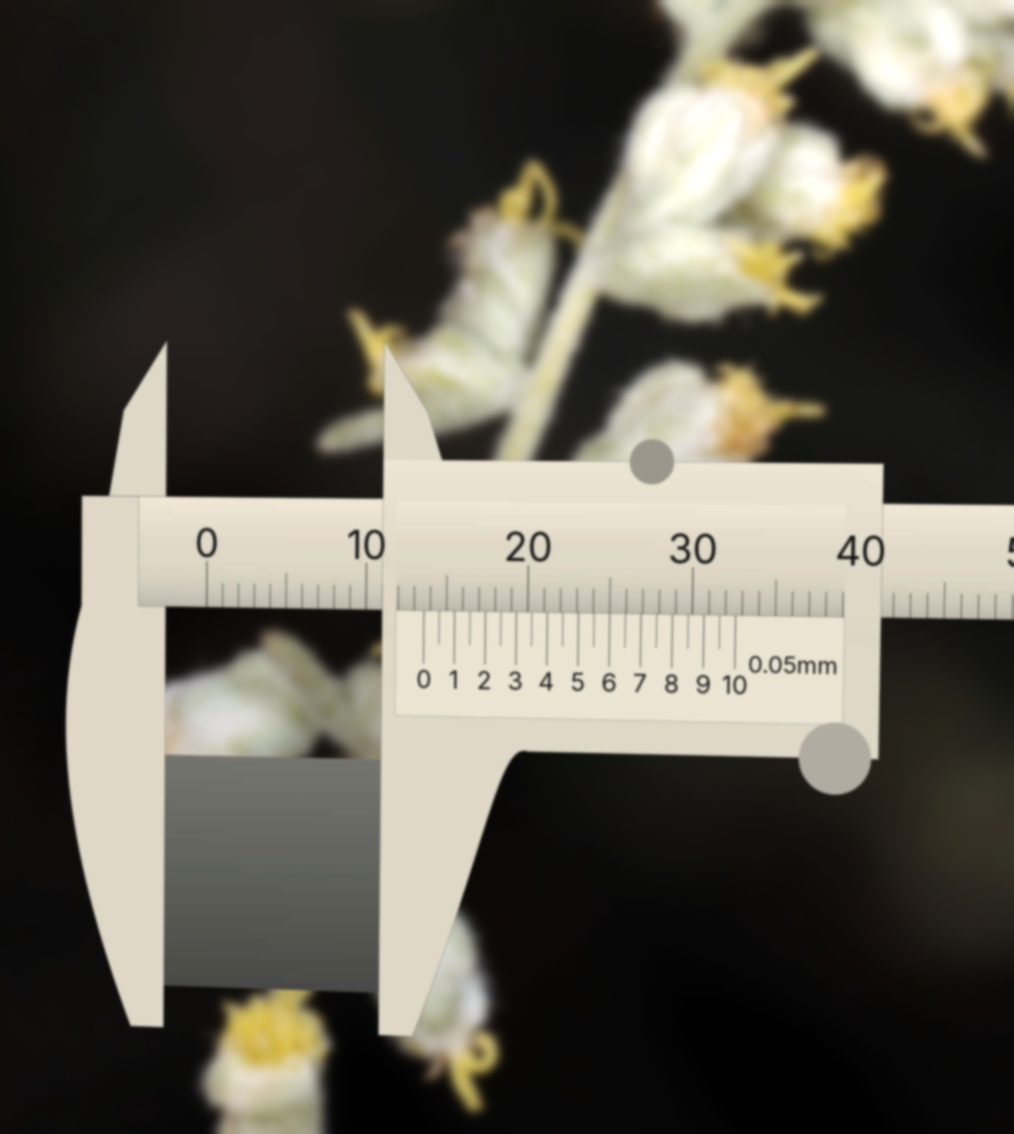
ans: {"value": 13.6, "unit": "mm"}
